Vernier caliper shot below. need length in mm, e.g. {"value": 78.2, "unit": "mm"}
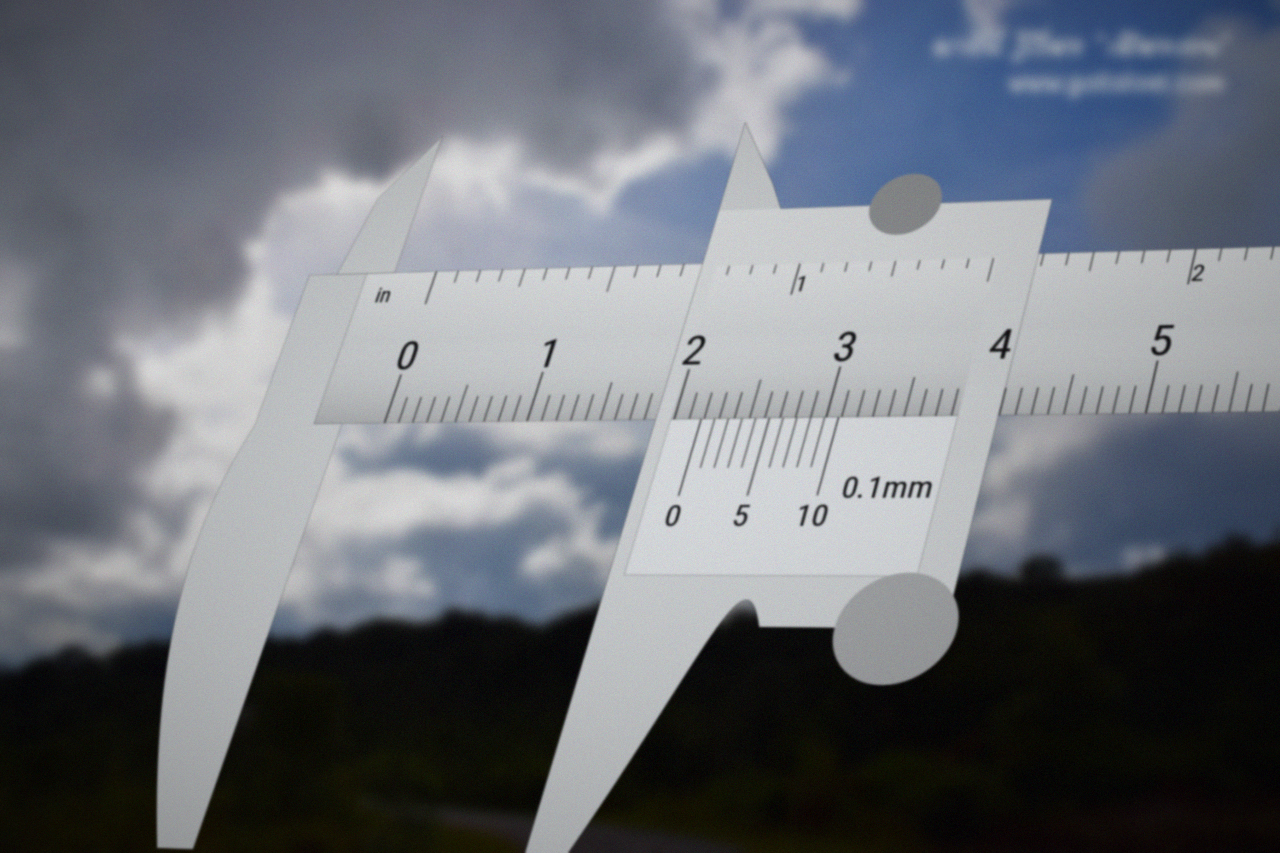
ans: {"value": 21.8, "unit": "mm"}
